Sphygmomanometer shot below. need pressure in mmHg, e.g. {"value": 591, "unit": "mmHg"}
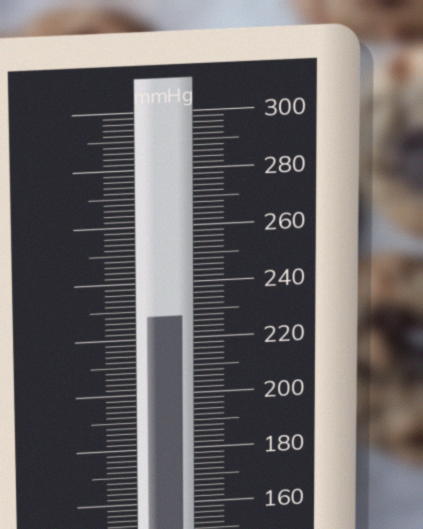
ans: {"value": 228, "unit": "mmHg"}
